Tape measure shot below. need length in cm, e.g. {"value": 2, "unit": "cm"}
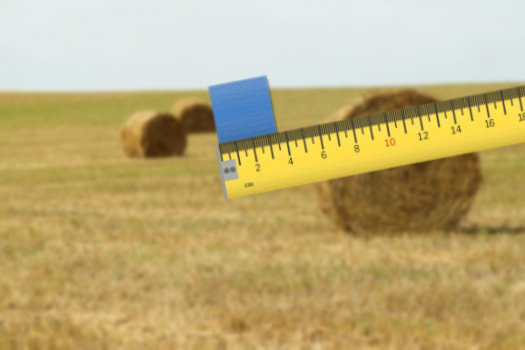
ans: {"value": 3.5, "unit": "cm"}
